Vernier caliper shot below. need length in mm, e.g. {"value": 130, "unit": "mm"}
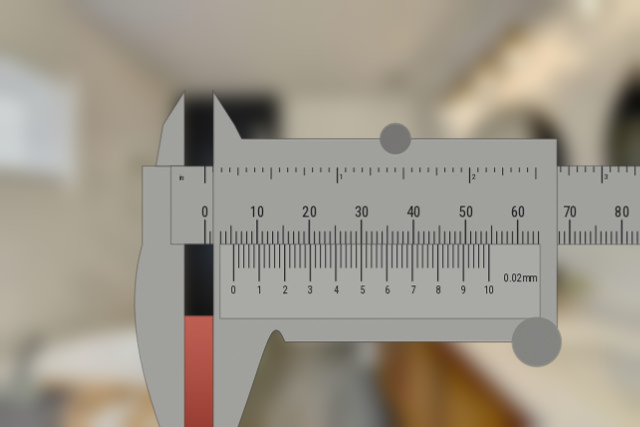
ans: {"value": 5.5, "unit": "mm"}
